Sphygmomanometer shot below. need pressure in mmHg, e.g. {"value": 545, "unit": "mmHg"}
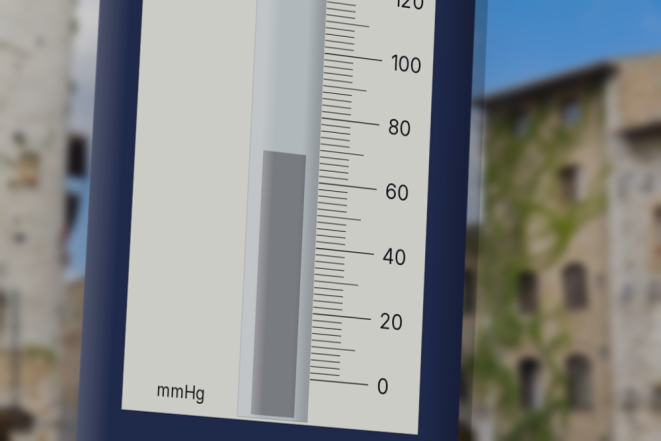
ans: {"value": 68, "unit": "mmHg"}
